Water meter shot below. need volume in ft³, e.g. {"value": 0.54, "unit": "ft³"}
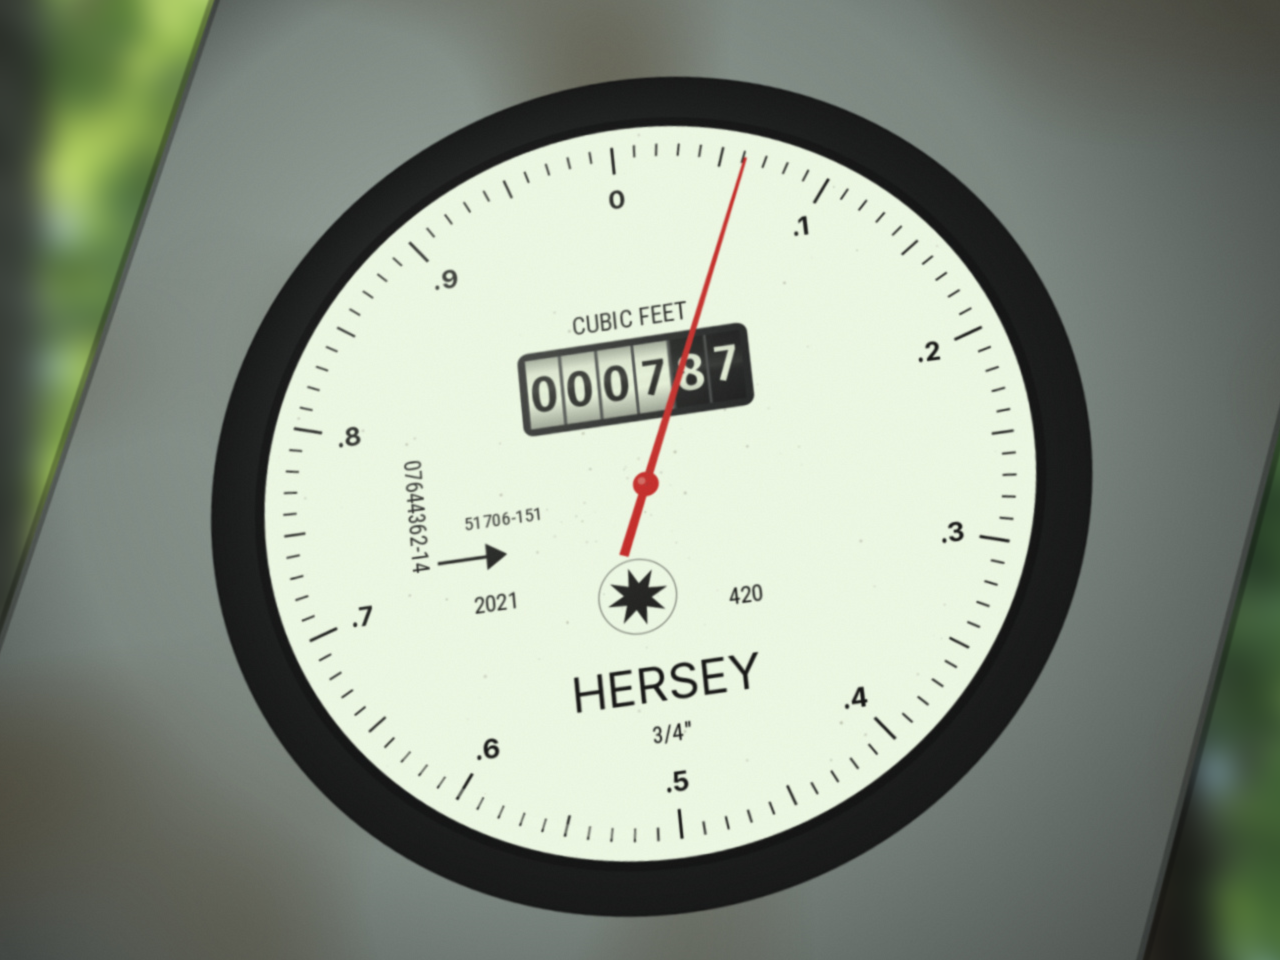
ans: {"value": 787.06, "unit": "ft³"}
